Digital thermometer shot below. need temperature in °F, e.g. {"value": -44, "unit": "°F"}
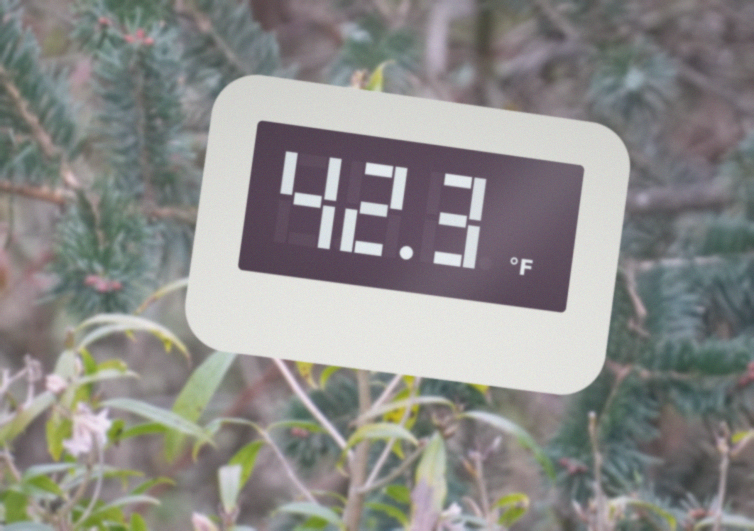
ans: {"value": 42.3, "unit": "°F"}
